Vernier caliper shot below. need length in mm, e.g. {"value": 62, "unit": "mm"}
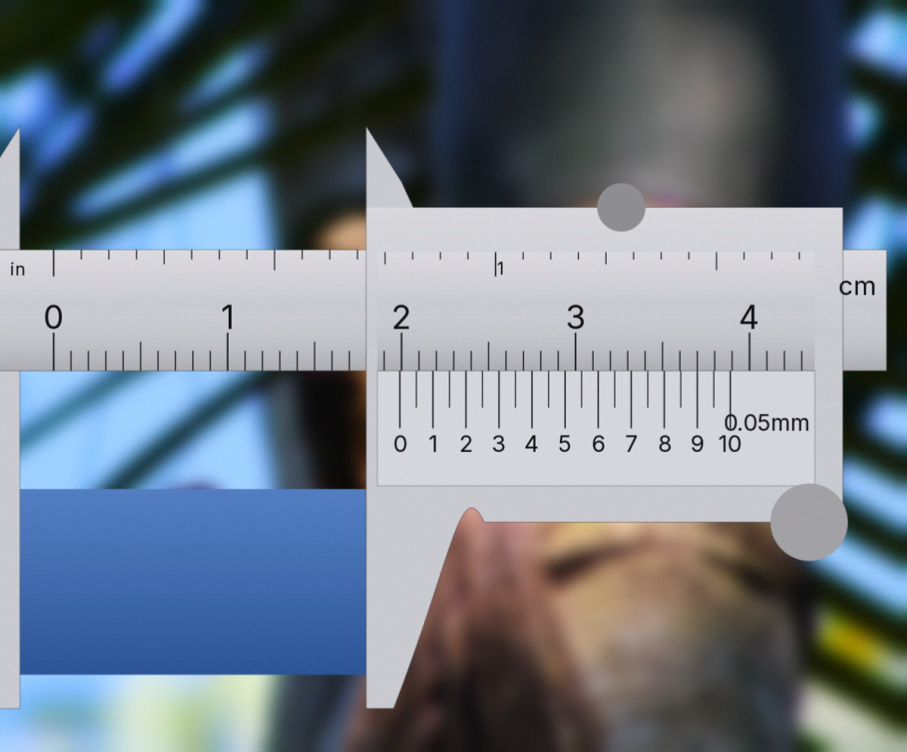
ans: {"value": 19.9, "unit": "mm"}
